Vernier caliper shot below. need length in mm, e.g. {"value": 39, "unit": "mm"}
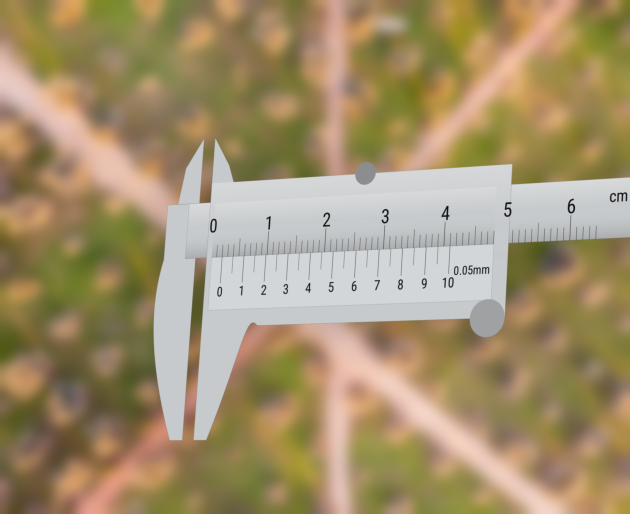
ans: {"value": 2.0, "unit": "mm"}
